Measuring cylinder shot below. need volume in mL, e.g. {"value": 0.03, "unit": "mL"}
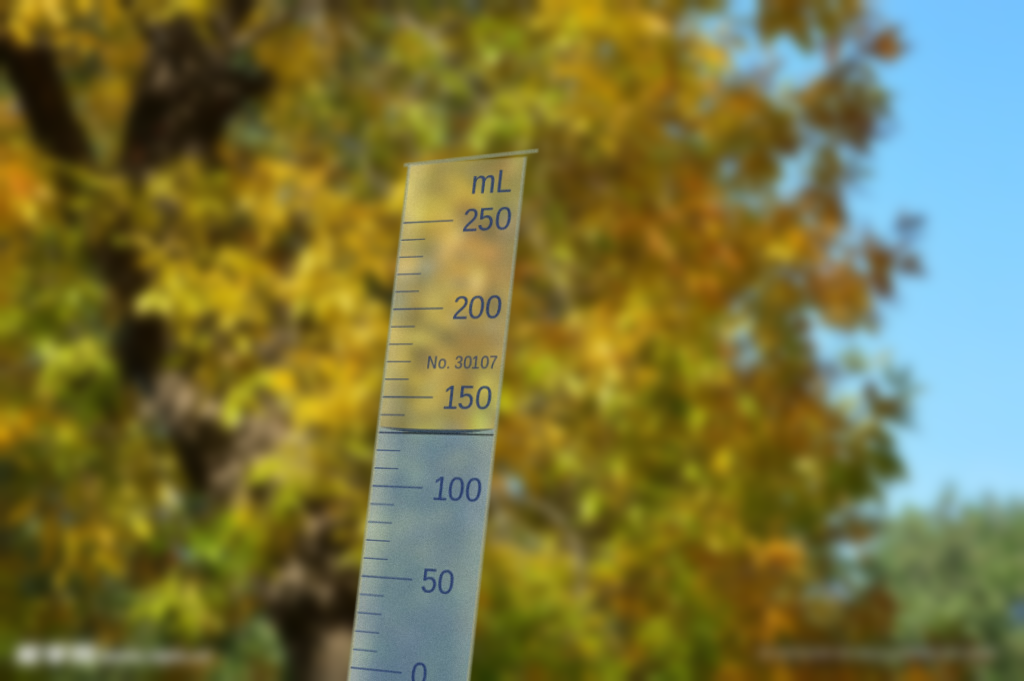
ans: {"value": 130, "unit": "mL"}
